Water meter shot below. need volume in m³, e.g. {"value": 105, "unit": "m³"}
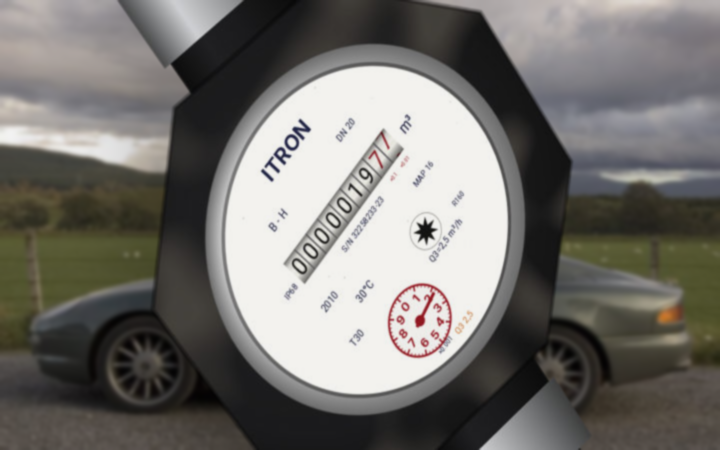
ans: {"value": 19.772, "unit": "m³"}
